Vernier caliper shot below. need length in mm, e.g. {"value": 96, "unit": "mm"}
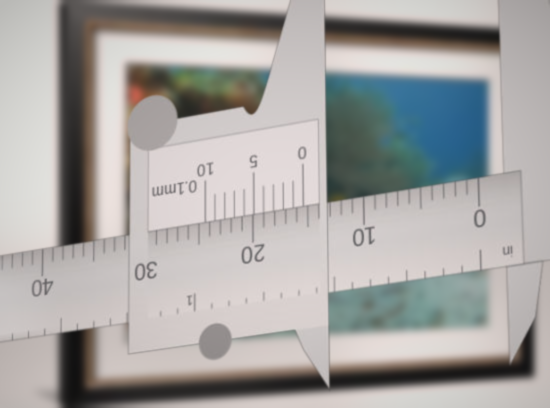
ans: {"value": 15.4, "unit": "mm"}
